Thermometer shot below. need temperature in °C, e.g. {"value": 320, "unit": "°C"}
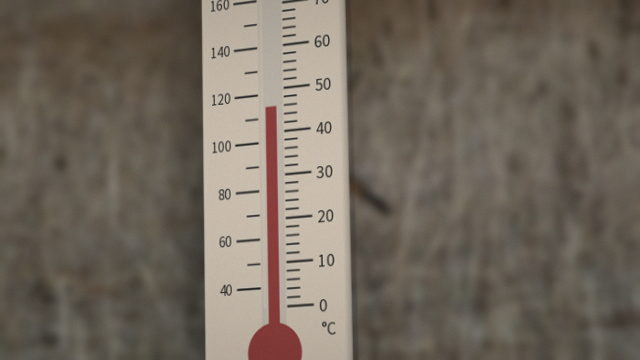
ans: {"value": 46, "unit": "°C"}
